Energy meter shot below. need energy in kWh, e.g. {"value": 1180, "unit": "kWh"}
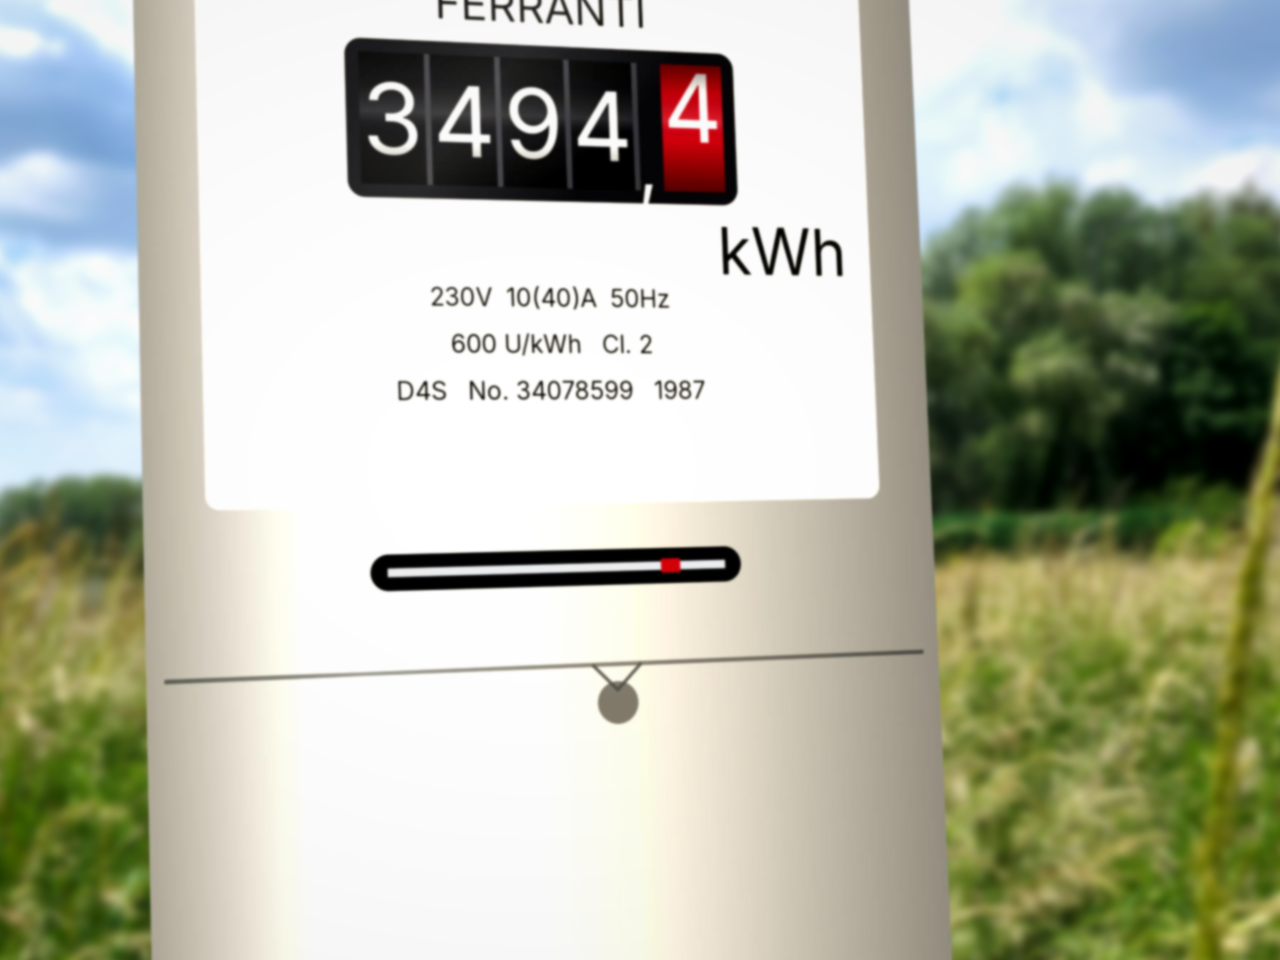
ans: {"value": 3494.4, "unit": "kWh"}
